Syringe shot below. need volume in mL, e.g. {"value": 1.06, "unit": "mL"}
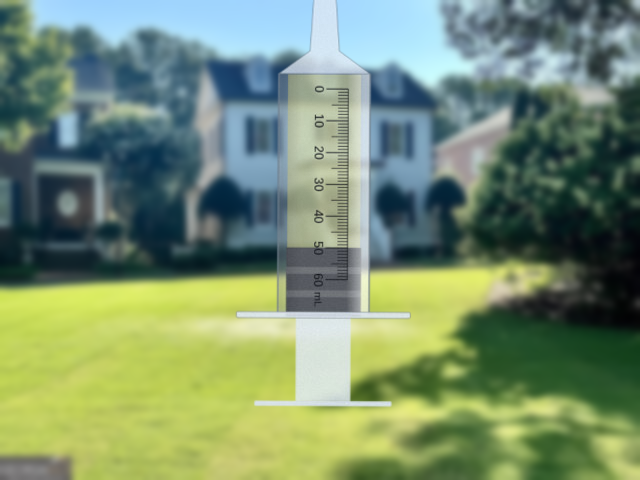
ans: {"value": 50, "unit": "mL"}
